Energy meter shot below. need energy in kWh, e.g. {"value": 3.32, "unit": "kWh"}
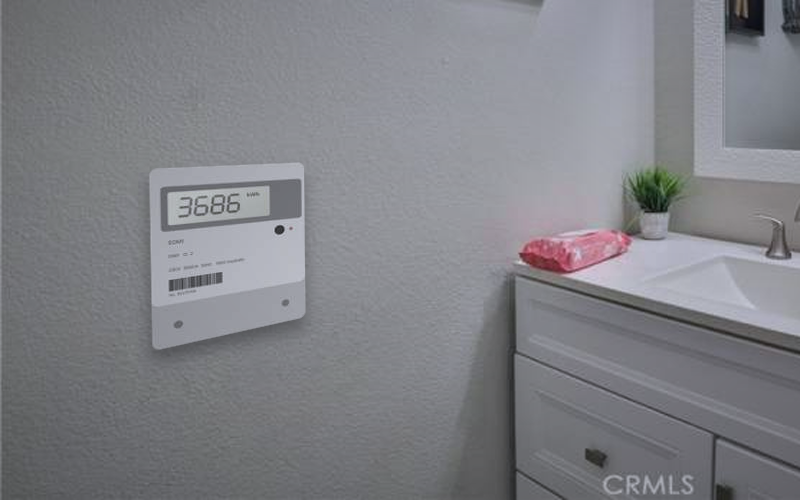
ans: {"value": 3686, "unit": "kWh"}
